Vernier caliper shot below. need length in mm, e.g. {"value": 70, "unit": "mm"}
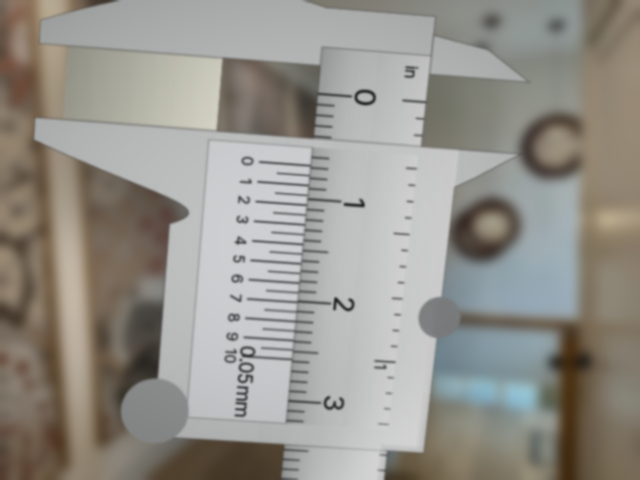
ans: {"value": 6.8, "unit": "mm"}
